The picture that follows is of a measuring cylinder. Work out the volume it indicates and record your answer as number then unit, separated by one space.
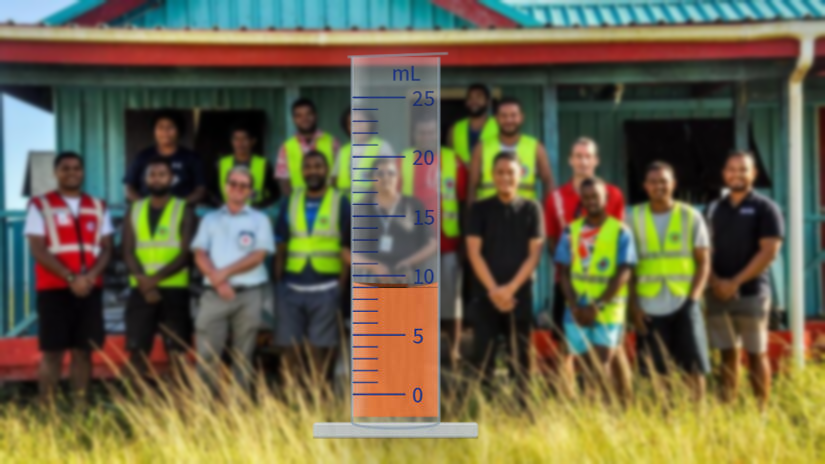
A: 9 mL
